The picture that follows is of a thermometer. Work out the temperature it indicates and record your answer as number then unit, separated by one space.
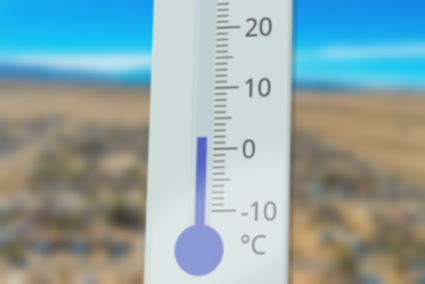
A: 2 °C
